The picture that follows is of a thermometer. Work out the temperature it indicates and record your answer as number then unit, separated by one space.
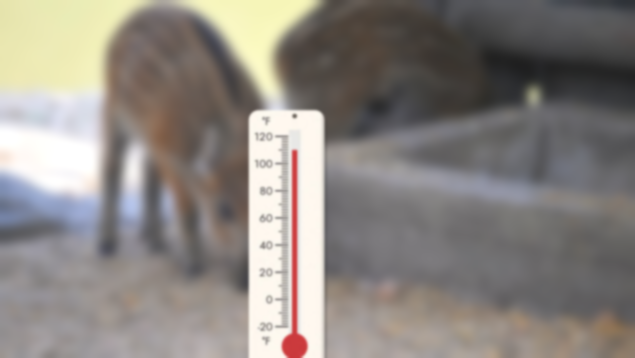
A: 110 °F
